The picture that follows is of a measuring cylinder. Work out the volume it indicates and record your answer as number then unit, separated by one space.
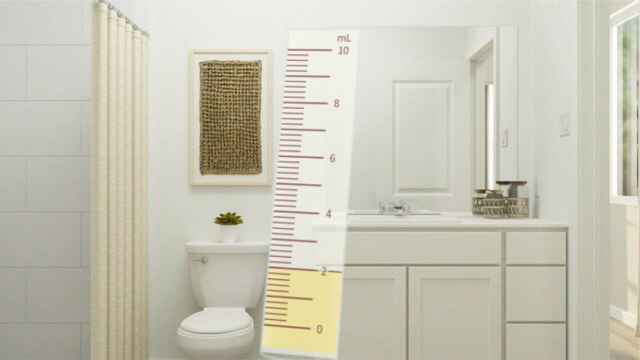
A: 2 mL
